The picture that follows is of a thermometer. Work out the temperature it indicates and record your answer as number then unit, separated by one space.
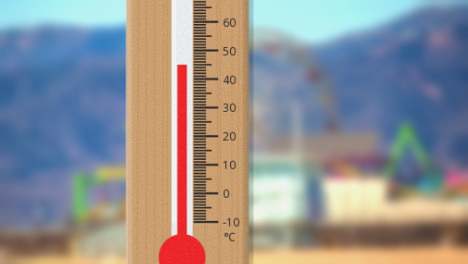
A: 45 °C
